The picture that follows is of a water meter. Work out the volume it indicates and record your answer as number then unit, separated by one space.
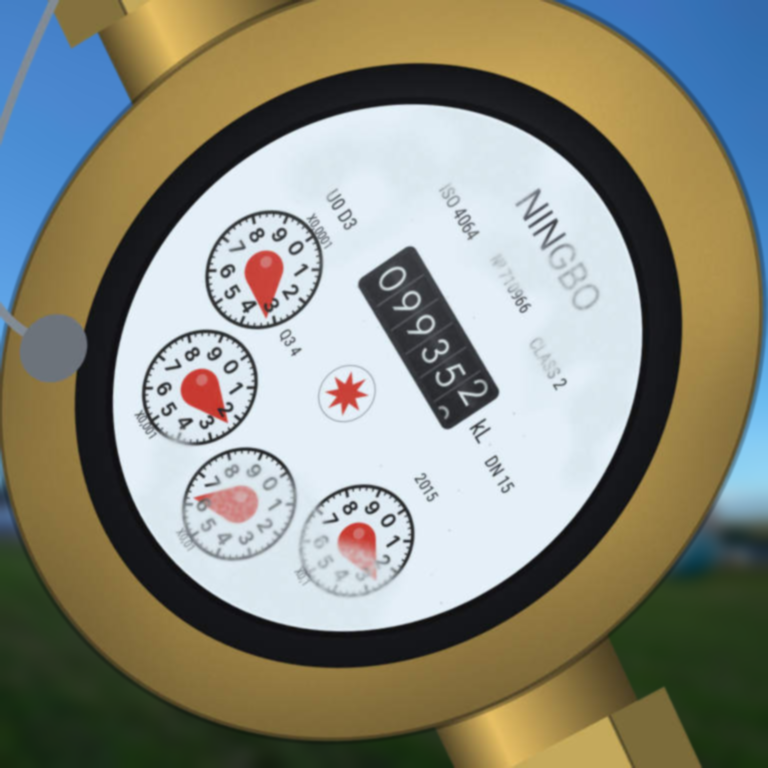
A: 99352.2623 kL
